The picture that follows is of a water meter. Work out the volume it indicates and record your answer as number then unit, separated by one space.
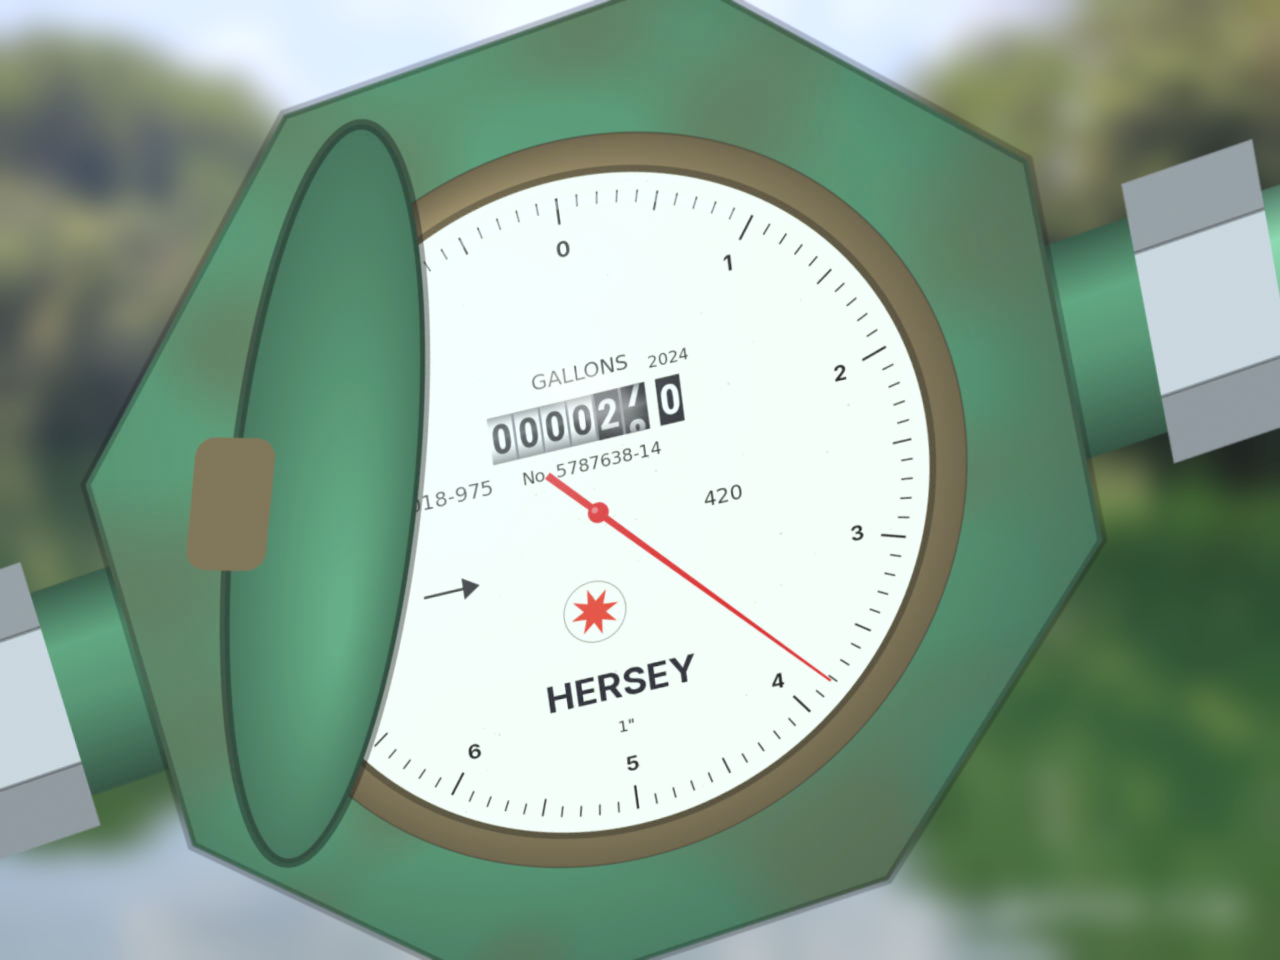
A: 273.8 gal
